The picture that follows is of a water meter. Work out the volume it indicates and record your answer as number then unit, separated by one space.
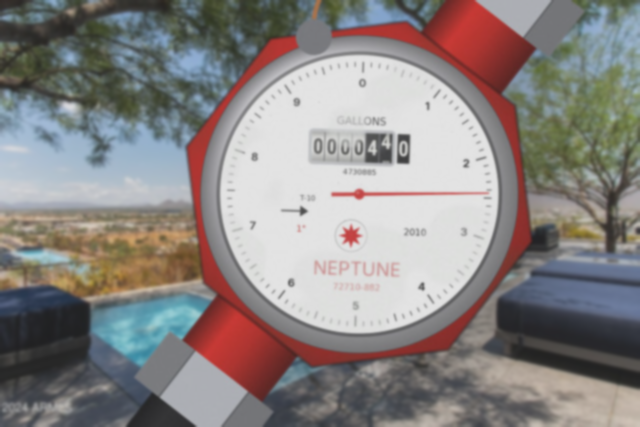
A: 442.4 gal
